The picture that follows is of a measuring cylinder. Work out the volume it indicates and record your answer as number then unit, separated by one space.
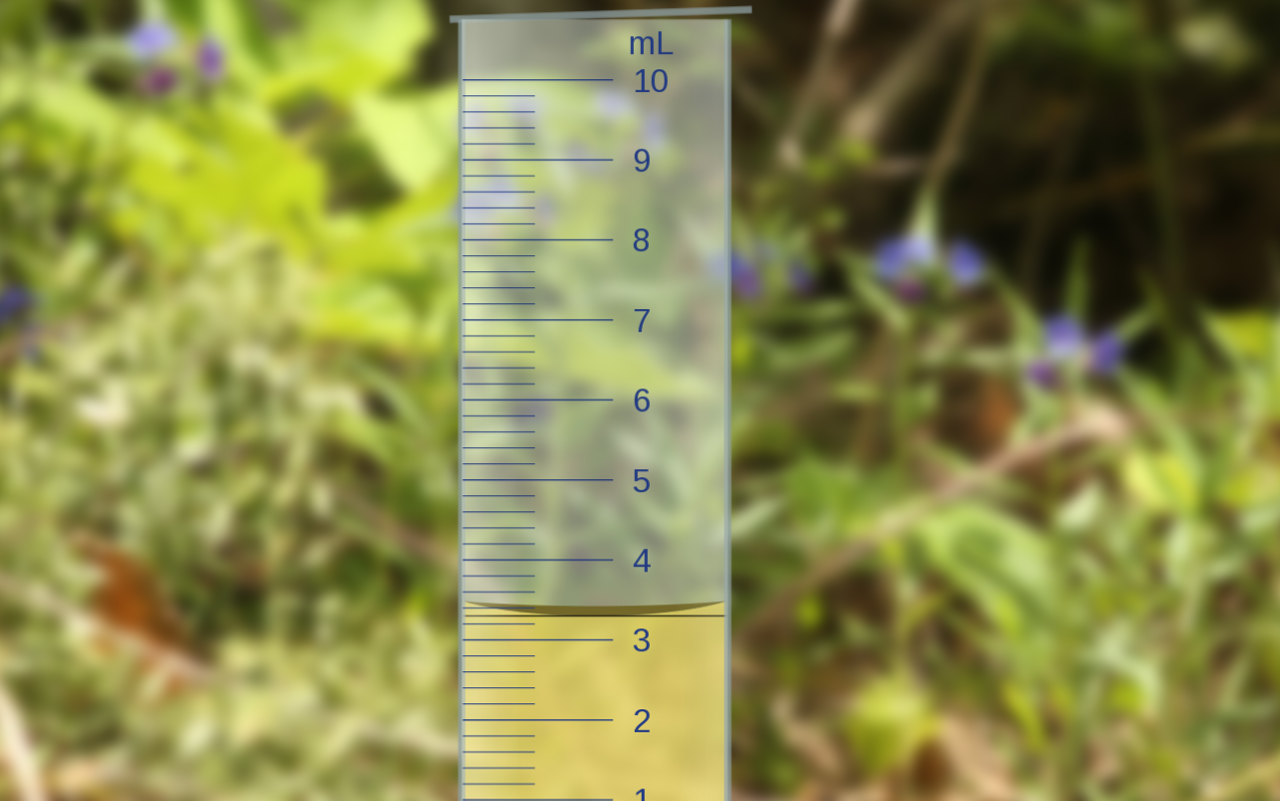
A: 3.3 mL
